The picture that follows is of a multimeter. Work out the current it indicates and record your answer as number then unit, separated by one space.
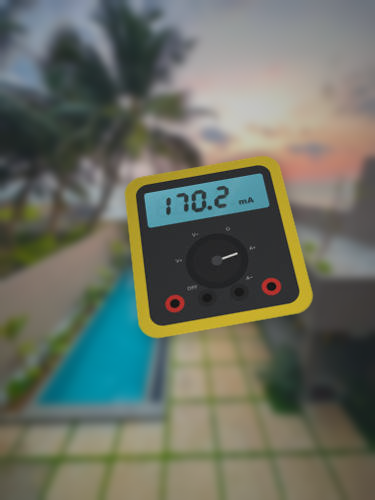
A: 170.2 mA
